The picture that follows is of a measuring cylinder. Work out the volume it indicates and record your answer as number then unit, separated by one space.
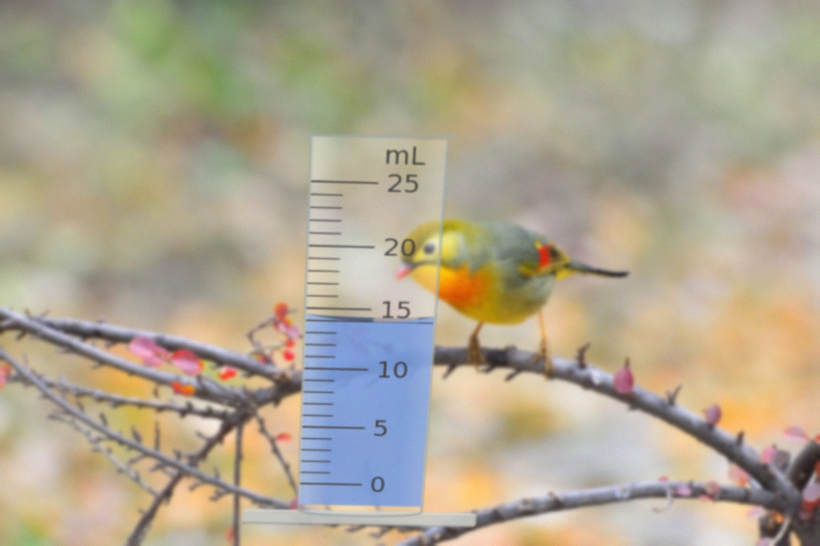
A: 14 mL
